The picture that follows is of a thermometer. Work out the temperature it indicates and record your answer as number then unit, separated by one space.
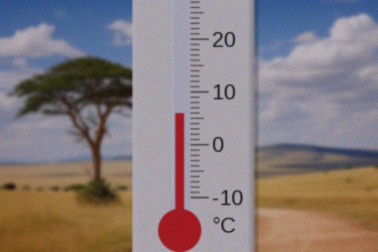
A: 6 °C
